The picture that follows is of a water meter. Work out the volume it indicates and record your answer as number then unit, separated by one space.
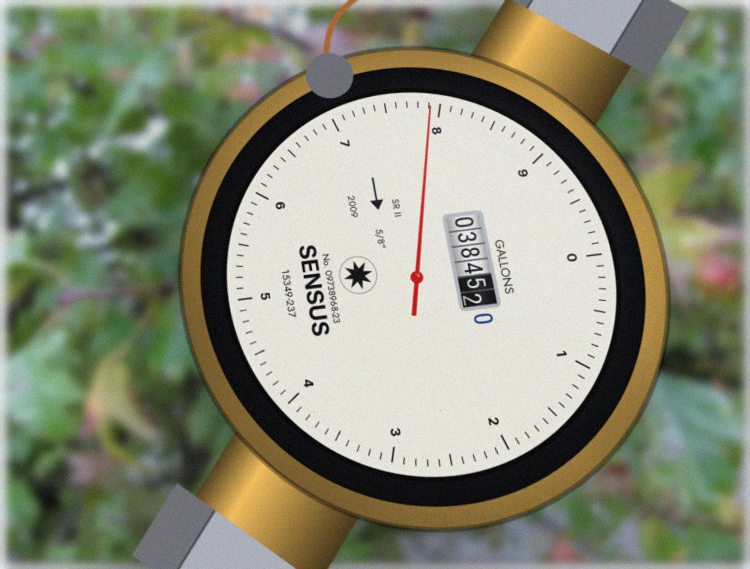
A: 384517.9 gal
